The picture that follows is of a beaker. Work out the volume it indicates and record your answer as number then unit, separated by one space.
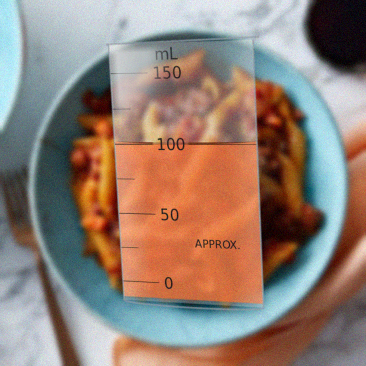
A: 100 mL
